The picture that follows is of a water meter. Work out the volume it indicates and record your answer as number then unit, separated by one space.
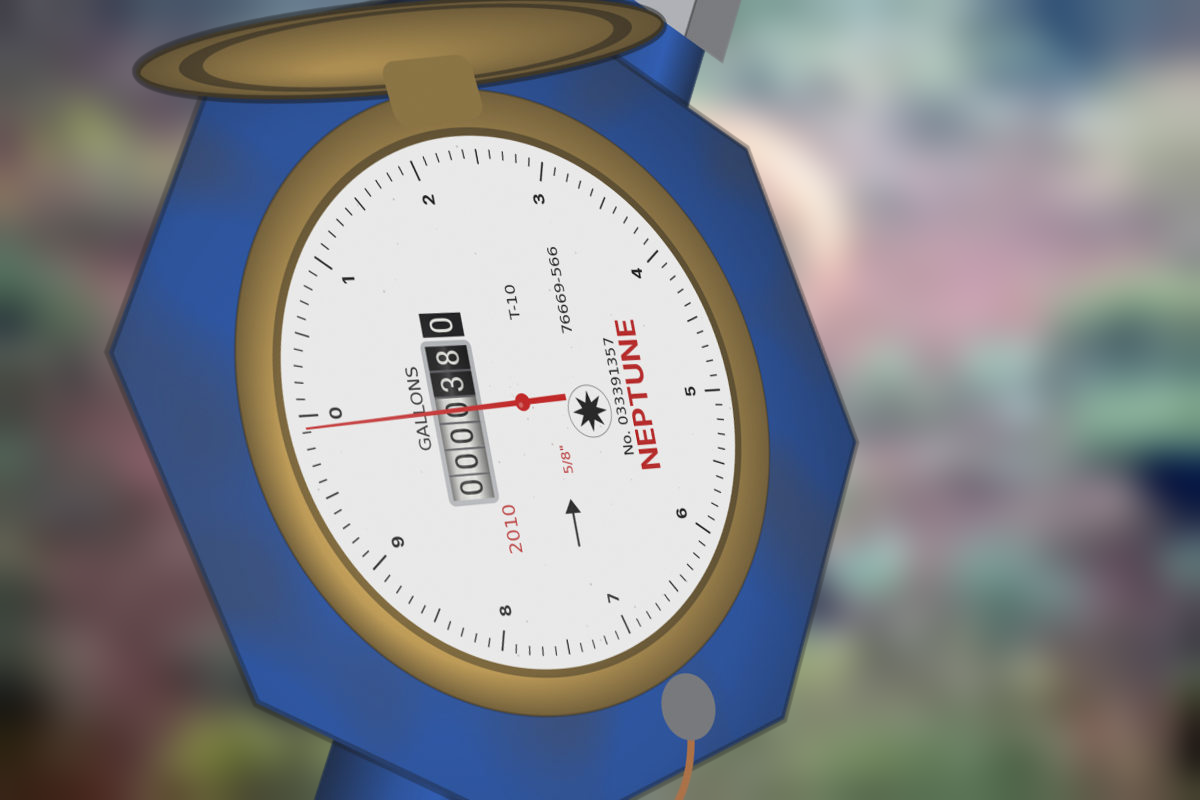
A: 379.9 gal
